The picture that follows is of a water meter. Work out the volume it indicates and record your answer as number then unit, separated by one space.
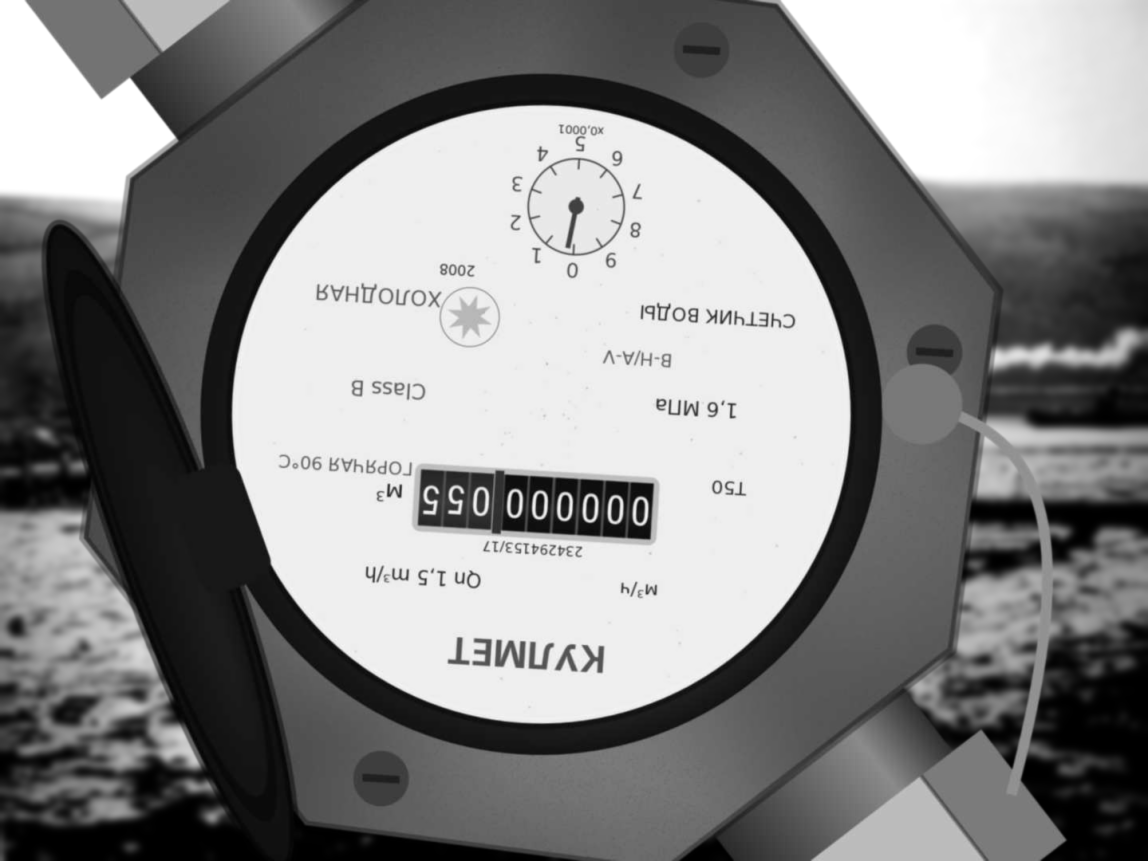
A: 0.0550 m³
